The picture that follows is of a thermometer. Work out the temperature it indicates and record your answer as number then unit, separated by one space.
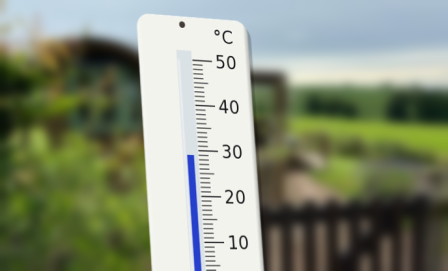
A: 29 °C
